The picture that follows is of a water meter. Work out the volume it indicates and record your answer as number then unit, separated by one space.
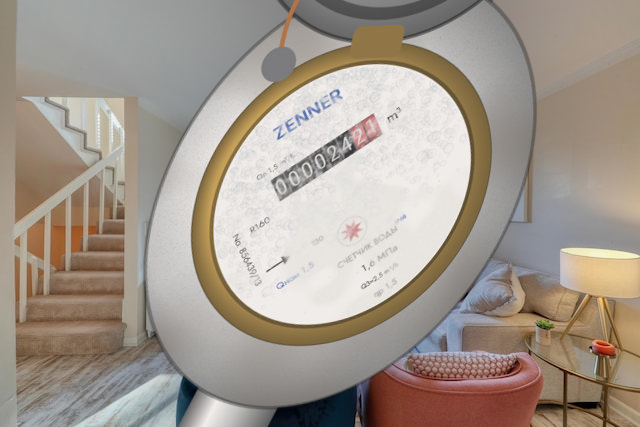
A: 24.21 m³
